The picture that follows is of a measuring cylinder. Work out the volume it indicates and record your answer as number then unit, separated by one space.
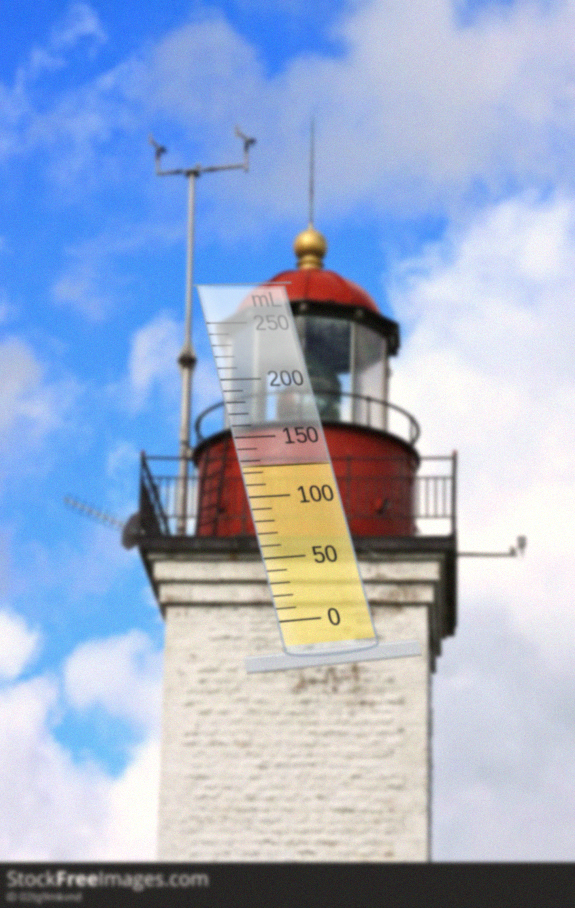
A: 125 mL
